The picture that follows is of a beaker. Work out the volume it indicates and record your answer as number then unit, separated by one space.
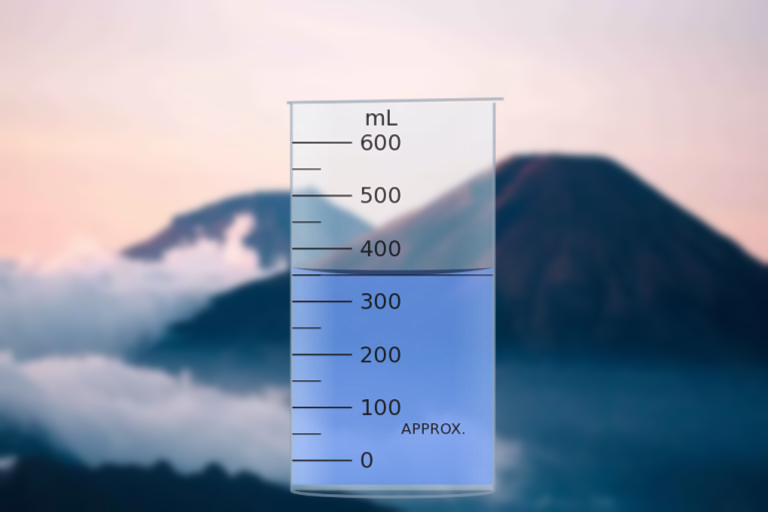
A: 350 mL
